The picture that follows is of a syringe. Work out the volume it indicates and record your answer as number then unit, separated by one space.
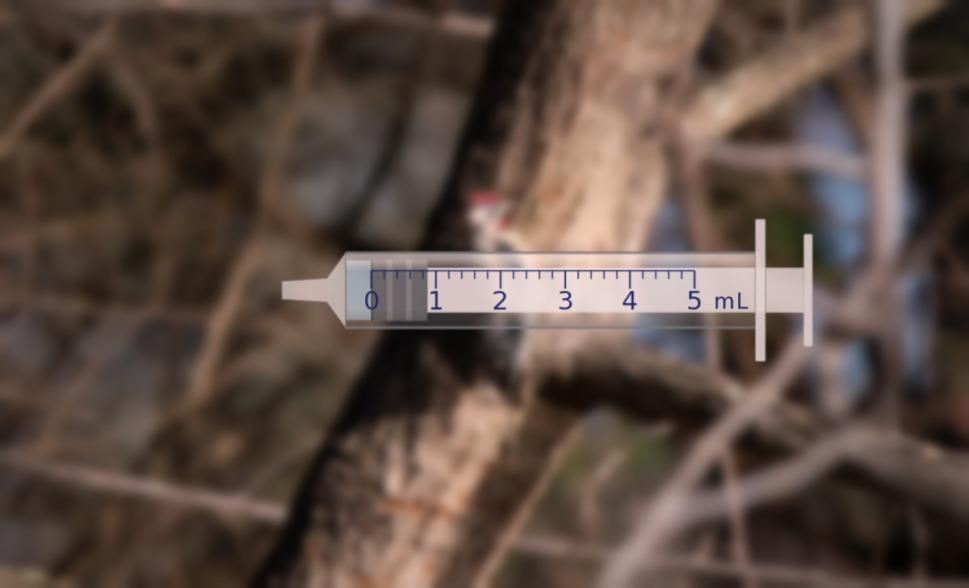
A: 0 mL
